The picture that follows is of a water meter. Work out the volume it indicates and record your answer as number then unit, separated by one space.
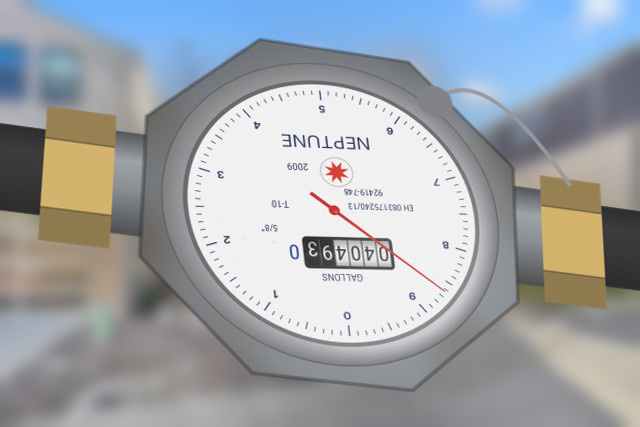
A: 404928.6 gal
